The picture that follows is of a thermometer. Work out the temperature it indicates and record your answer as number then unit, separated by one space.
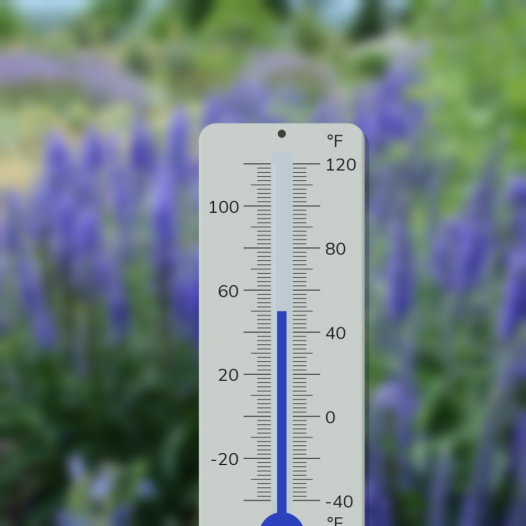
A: 50 °F
